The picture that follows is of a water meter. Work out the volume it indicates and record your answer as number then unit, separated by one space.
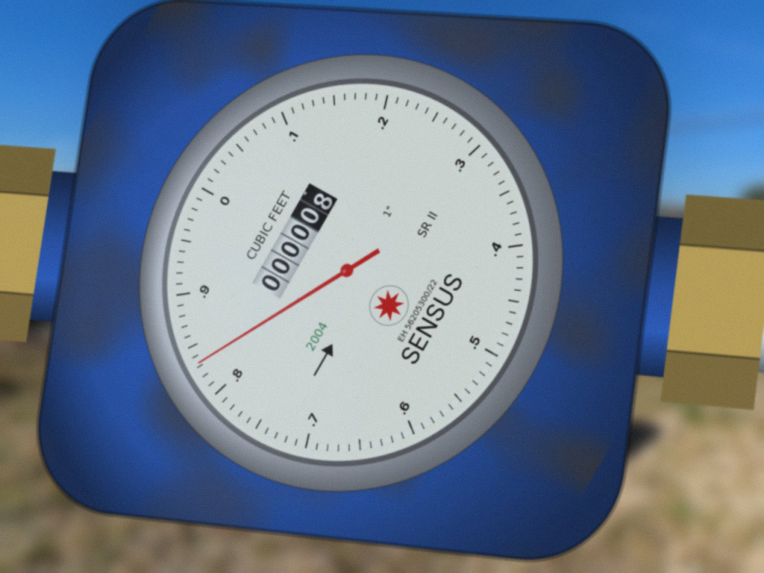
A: 7.83 ft³
